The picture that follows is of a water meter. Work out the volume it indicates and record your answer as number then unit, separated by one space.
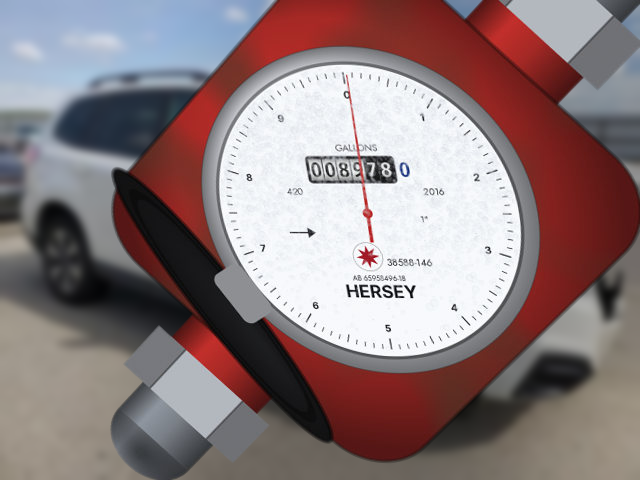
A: 89780.0 gal
